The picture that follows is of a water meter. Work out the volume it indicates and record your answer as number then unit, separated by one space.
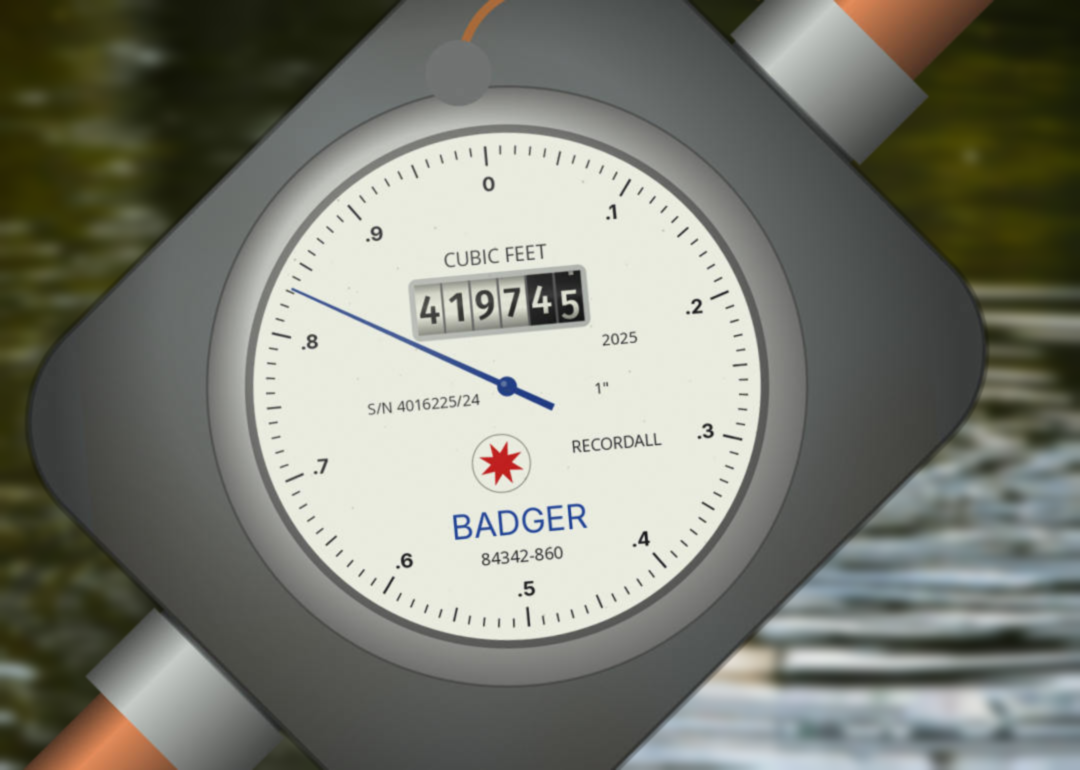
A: 419744.83 ft³
